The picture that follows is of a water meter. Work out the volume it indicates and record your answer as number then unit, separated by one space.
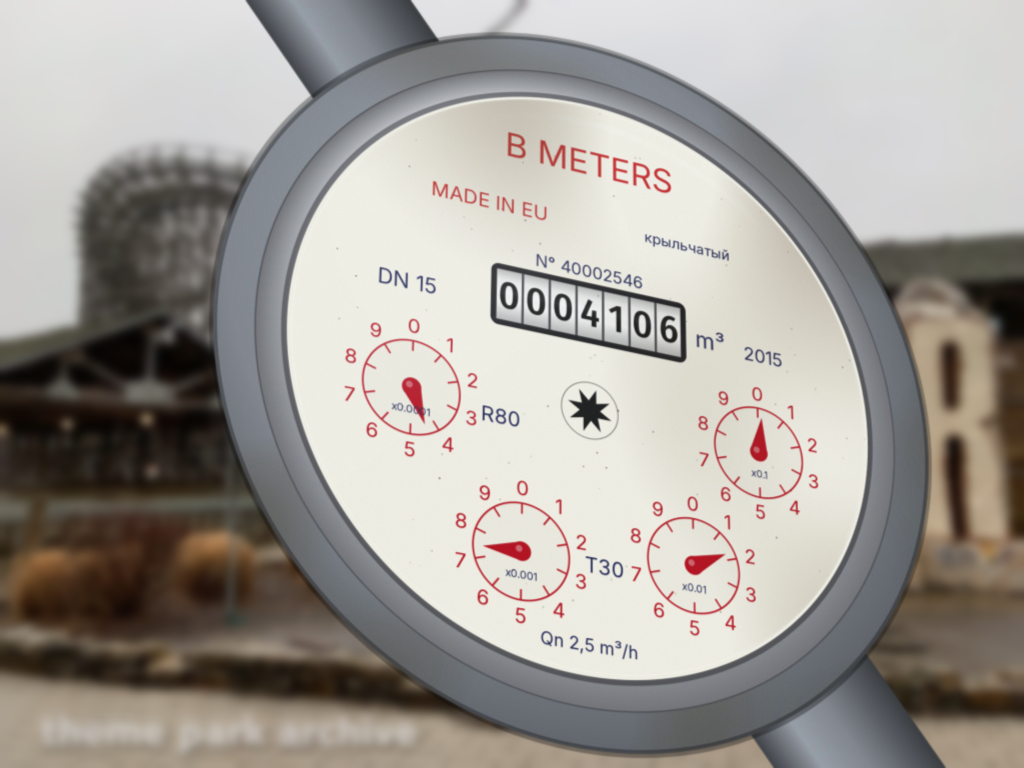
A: 4106.0174 m³
